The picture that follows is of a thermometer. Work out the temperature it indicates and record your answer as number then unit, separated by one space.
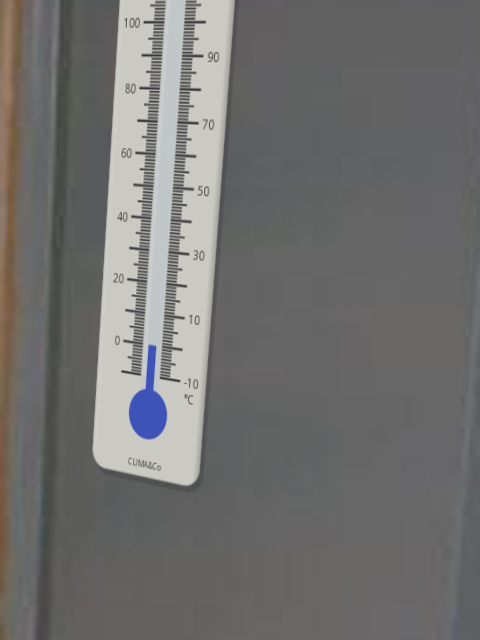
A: 0 °C
